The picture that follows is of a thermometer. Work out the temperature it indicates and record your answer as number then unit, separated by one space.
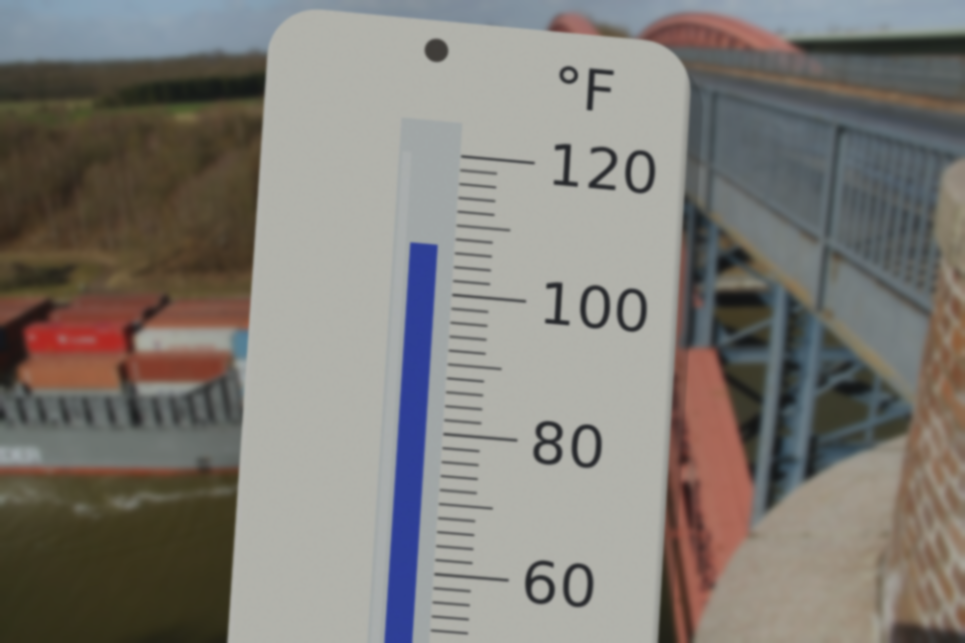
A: 107 °F
